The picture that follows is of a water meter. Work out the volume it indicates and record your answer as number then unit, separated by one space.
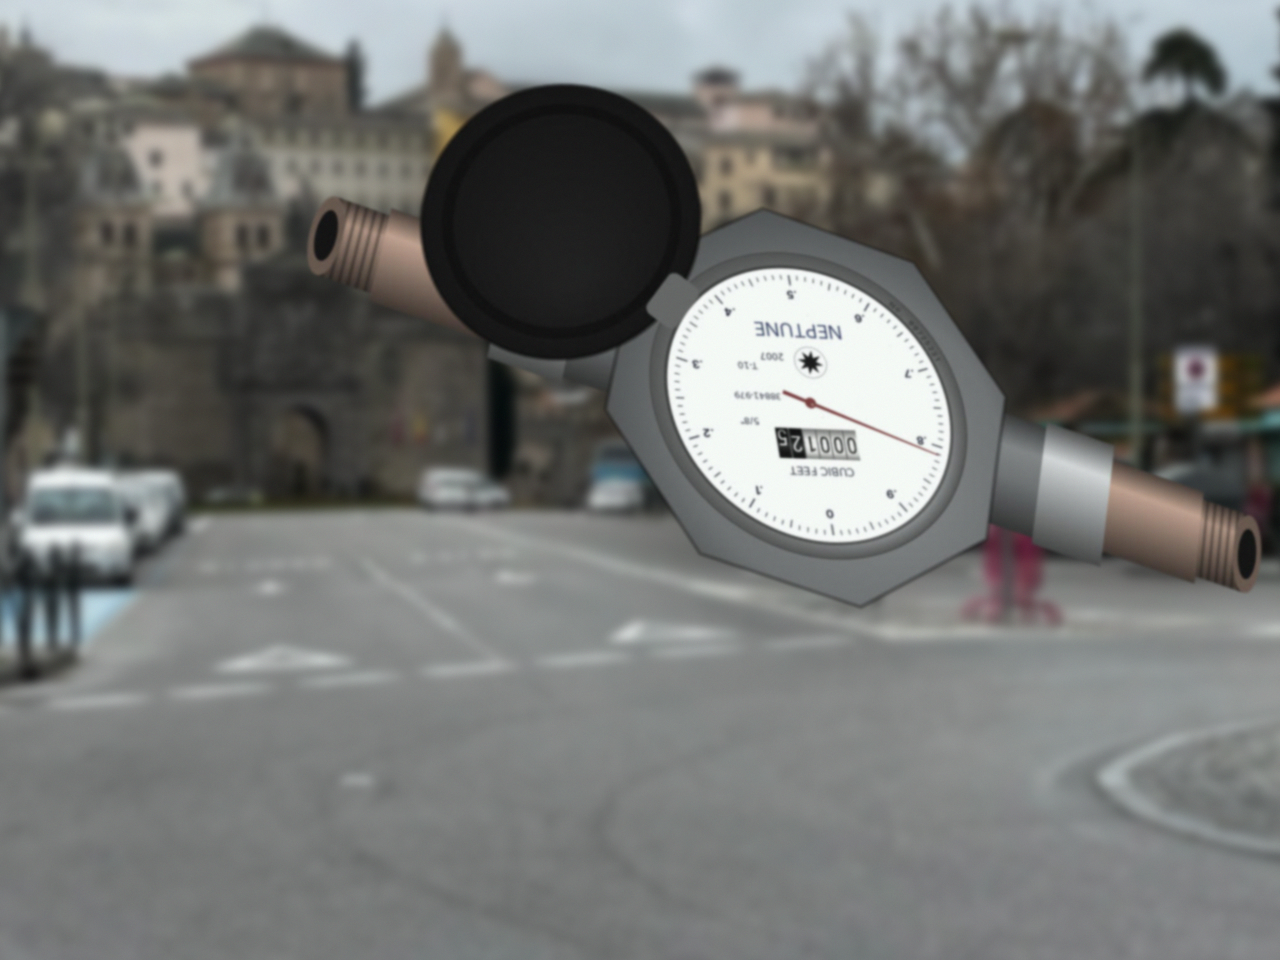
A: 124.81 ft³
